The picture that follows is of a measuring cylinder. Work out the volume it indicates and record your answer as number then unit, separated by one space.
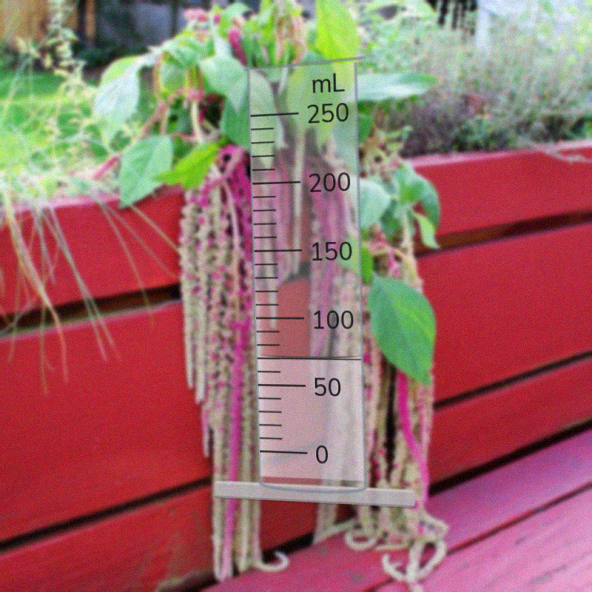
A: 70 mL
